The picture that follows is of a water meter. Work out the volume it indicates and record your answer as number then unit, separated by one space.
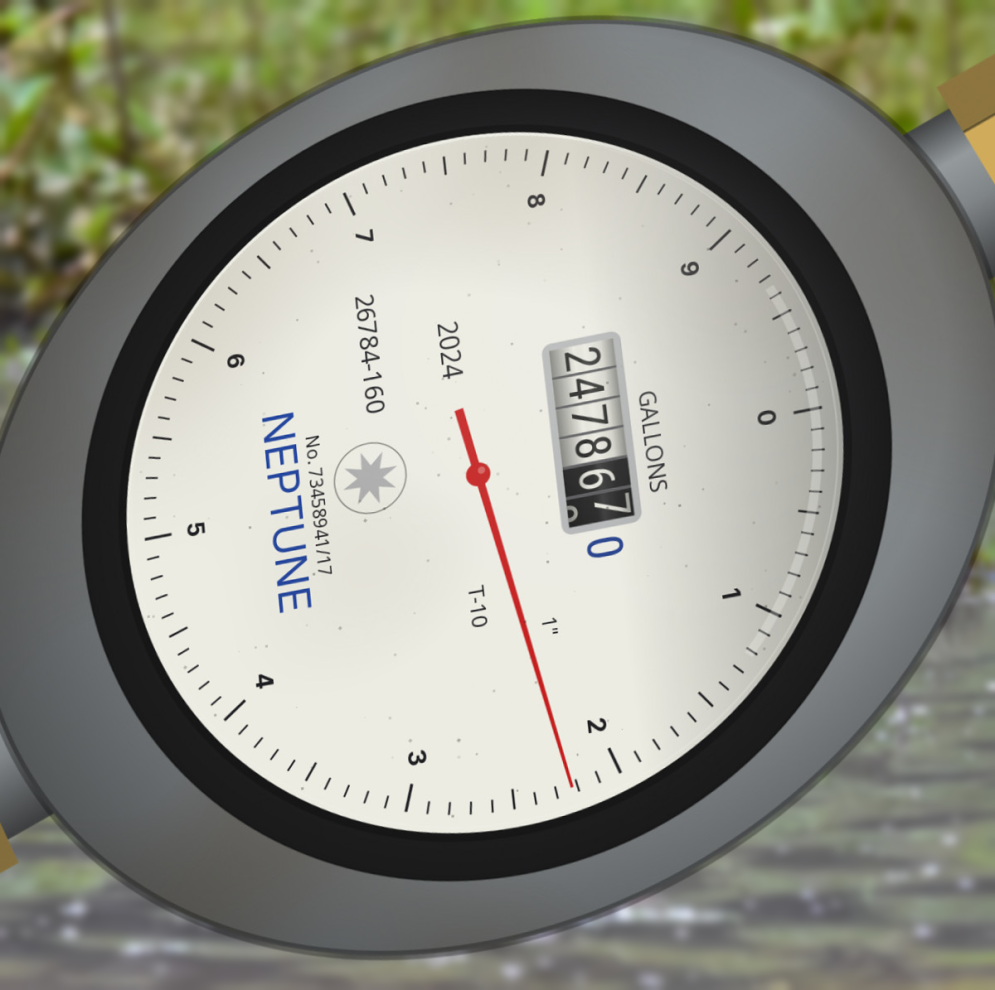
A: 2478672.2 gal
